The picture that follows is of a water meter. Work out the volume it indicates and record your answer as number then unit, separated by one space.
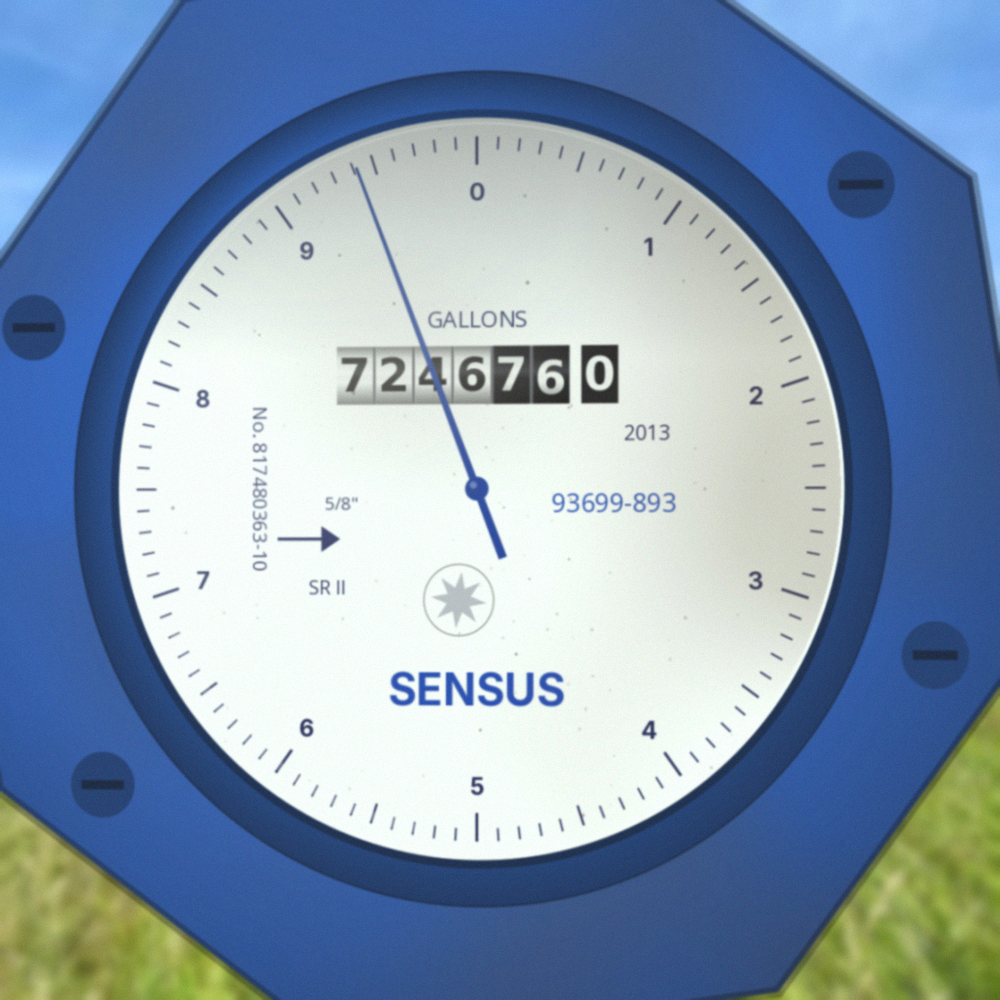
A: 7246759.4 gal
